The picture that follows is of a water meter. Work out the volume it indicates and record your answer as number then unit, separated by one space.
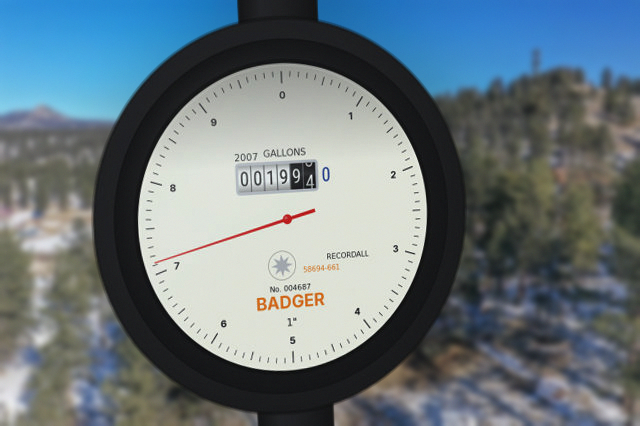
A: 19937.1 gal
